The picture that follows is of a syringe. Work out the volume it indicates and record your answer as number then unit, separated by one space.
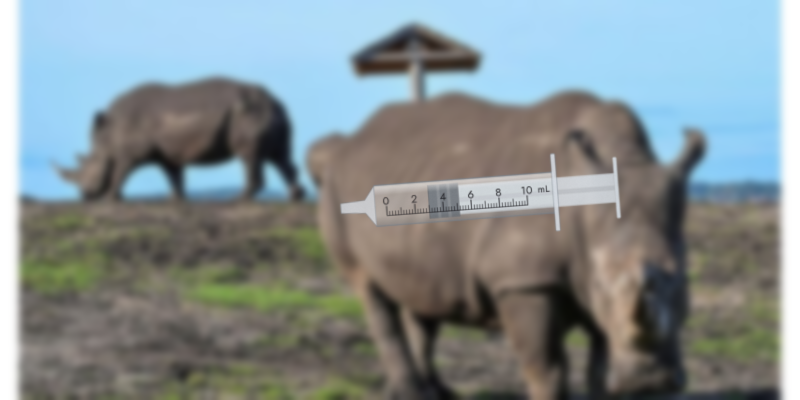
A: 3 mL
